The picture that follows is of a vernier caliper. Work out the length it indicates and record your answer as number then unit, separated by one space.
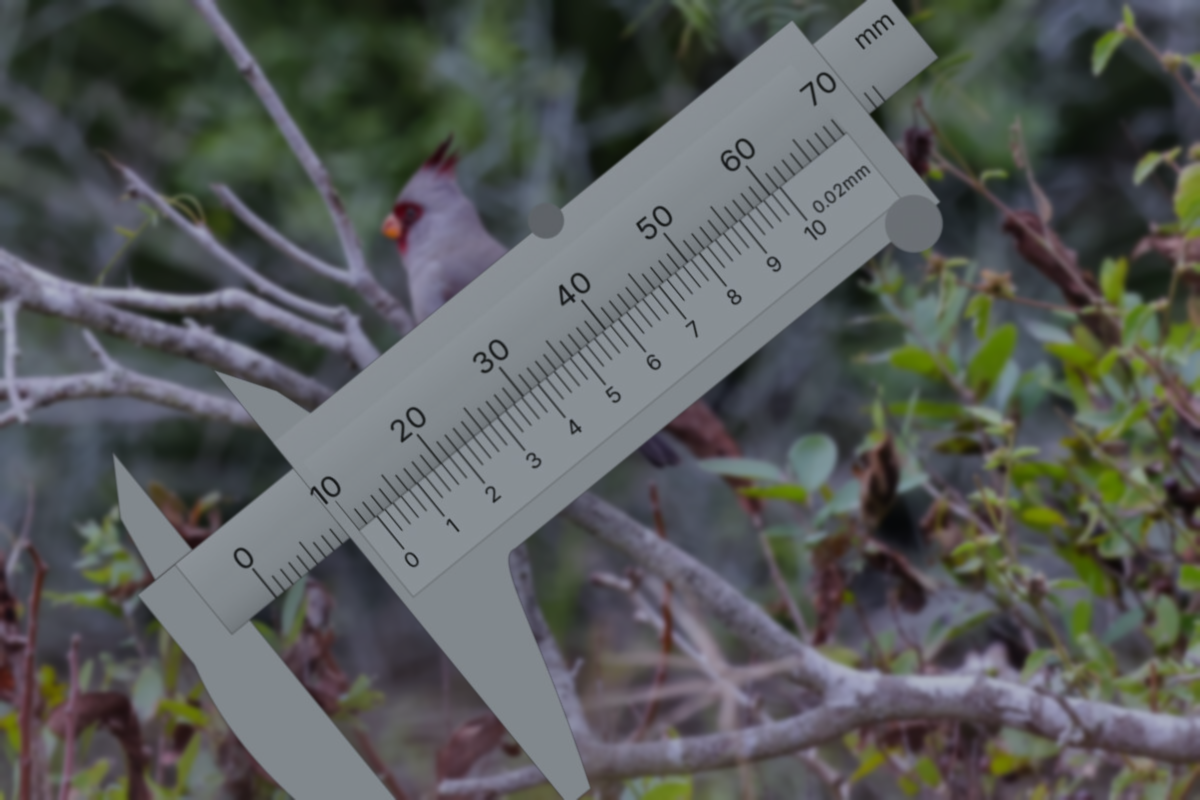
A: 12.2 mm
